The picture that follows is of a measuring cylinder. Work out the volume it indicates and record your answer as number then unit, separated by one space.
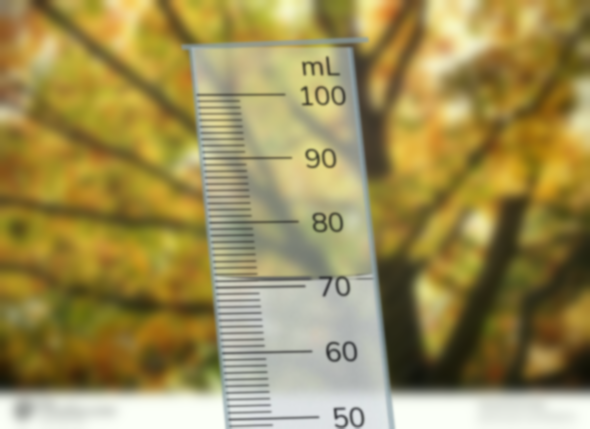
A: 71 mL
